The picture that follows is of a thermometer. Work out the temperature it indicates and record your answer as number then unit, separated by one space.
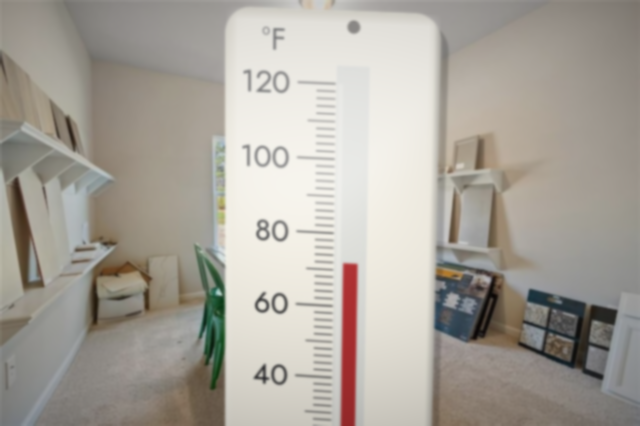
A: 72 °F
